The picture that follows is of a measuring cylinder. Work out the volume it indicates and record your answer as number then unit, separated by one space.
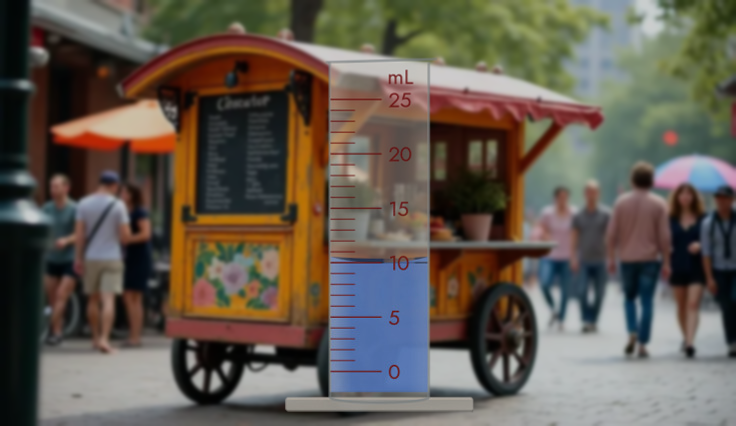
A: 10 mL
